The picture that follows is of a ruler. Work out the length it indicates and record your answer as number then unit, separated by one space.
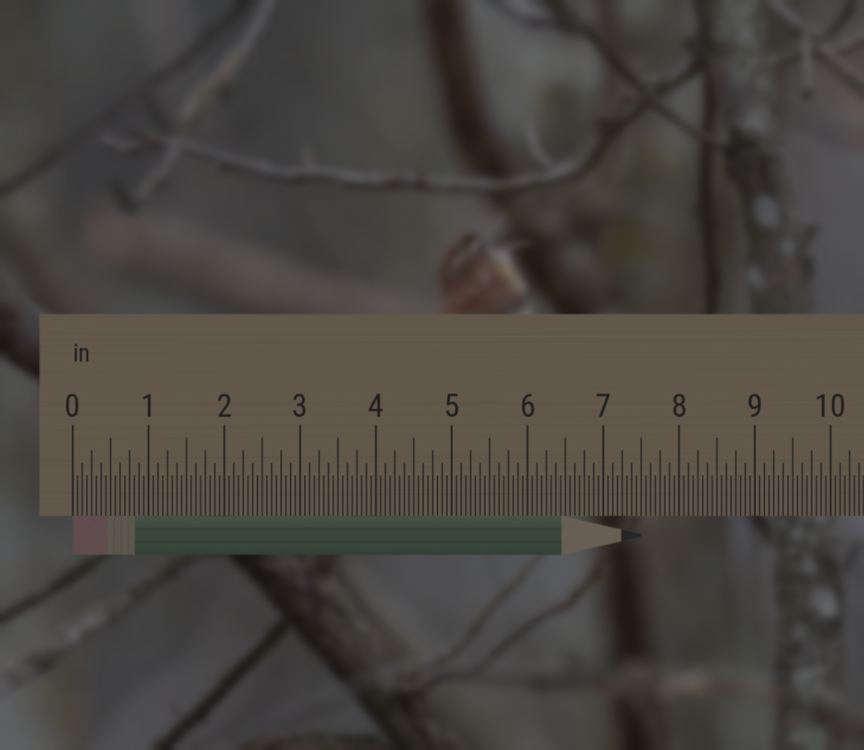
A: 7.5 in
